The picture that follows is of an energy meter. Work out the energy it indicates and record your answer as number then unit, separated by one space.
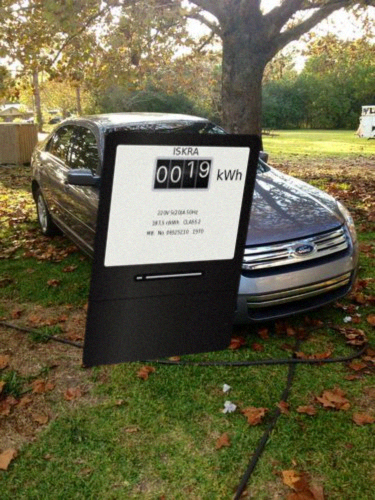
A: 19 kWh
